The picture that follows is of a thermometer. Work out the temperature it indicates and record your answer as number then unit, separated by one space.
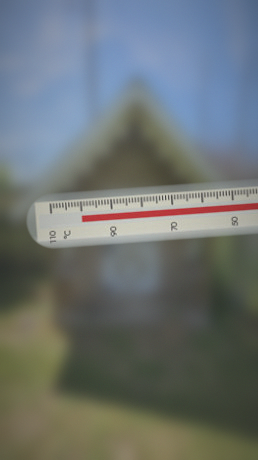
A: 100 °C
